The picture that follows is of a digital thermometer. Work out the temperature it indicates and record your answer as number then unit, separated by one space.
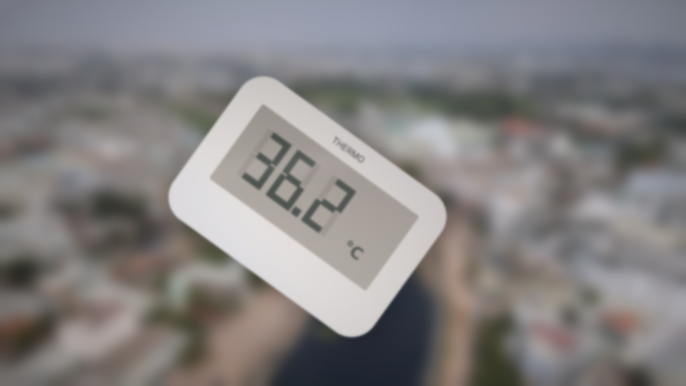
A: 36.2 °C
